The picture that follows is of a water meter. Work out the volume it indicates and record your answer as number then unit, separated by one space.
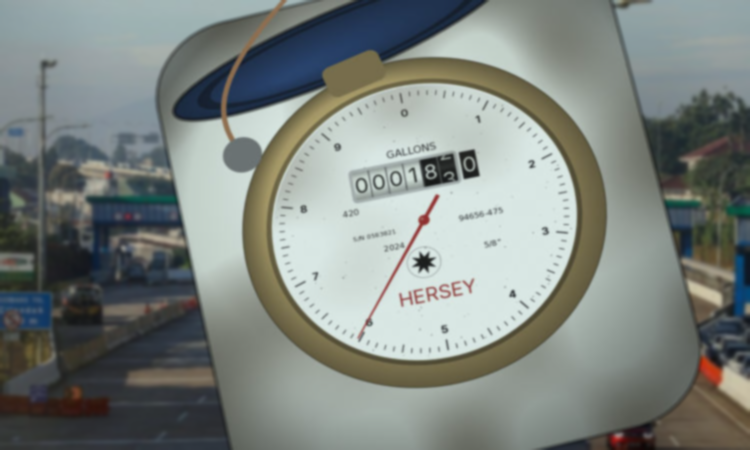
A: 1826.0 gal
